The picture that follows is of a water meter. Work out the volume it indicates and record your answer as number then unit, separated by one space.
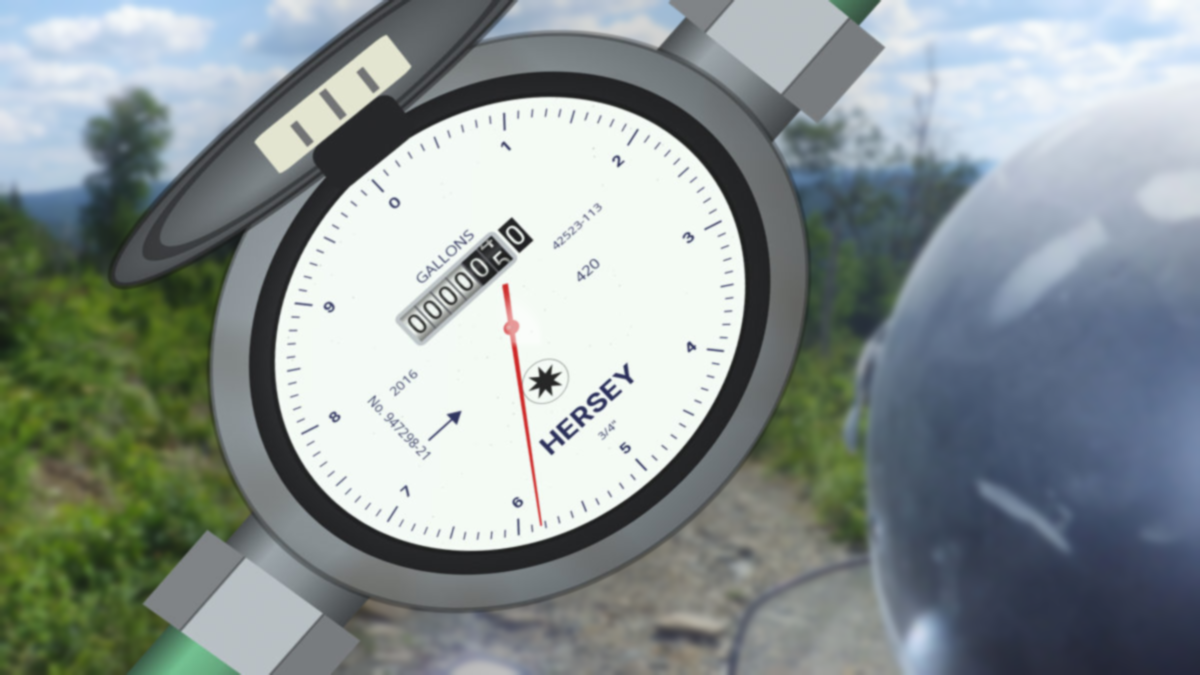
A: 45.8 gal
